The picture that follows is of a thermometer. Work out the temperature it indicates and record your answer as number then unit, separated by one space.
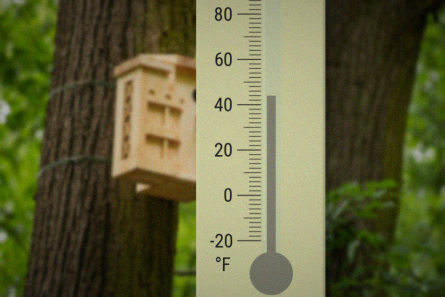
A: 44 °F
